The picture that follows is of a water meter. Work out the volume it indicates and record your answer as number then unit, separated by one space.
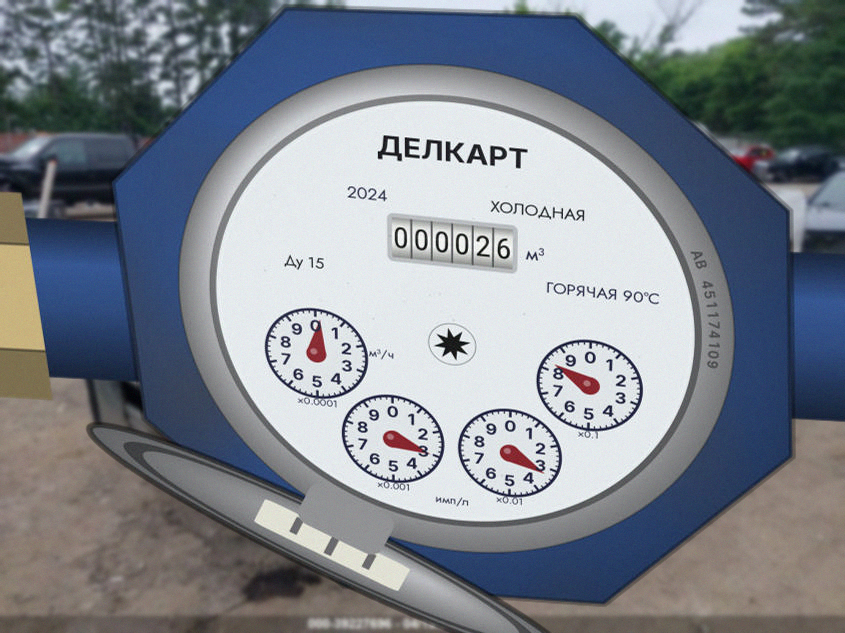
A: 26.8330 m³
